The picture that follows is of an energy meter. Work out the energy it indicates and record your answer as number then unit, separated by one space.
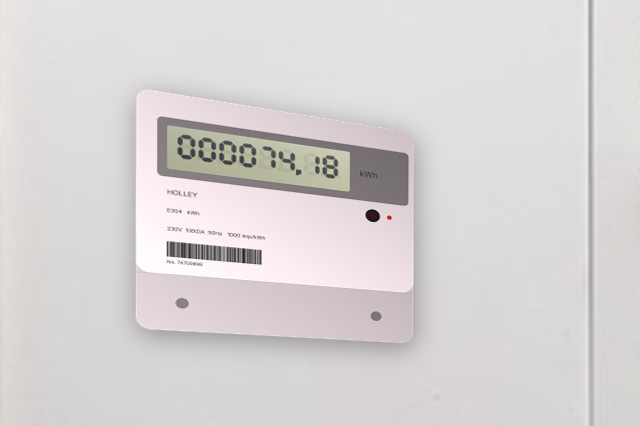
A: 74.18 kWh
